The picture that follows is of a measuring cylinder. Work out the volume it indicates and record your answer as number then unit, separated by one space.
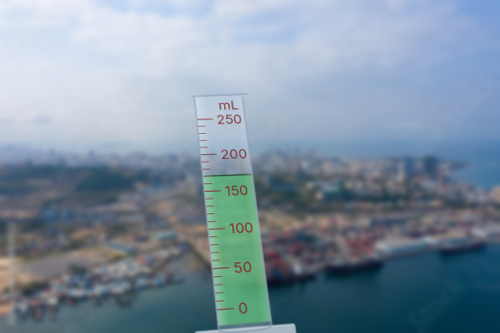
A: 170 mL
